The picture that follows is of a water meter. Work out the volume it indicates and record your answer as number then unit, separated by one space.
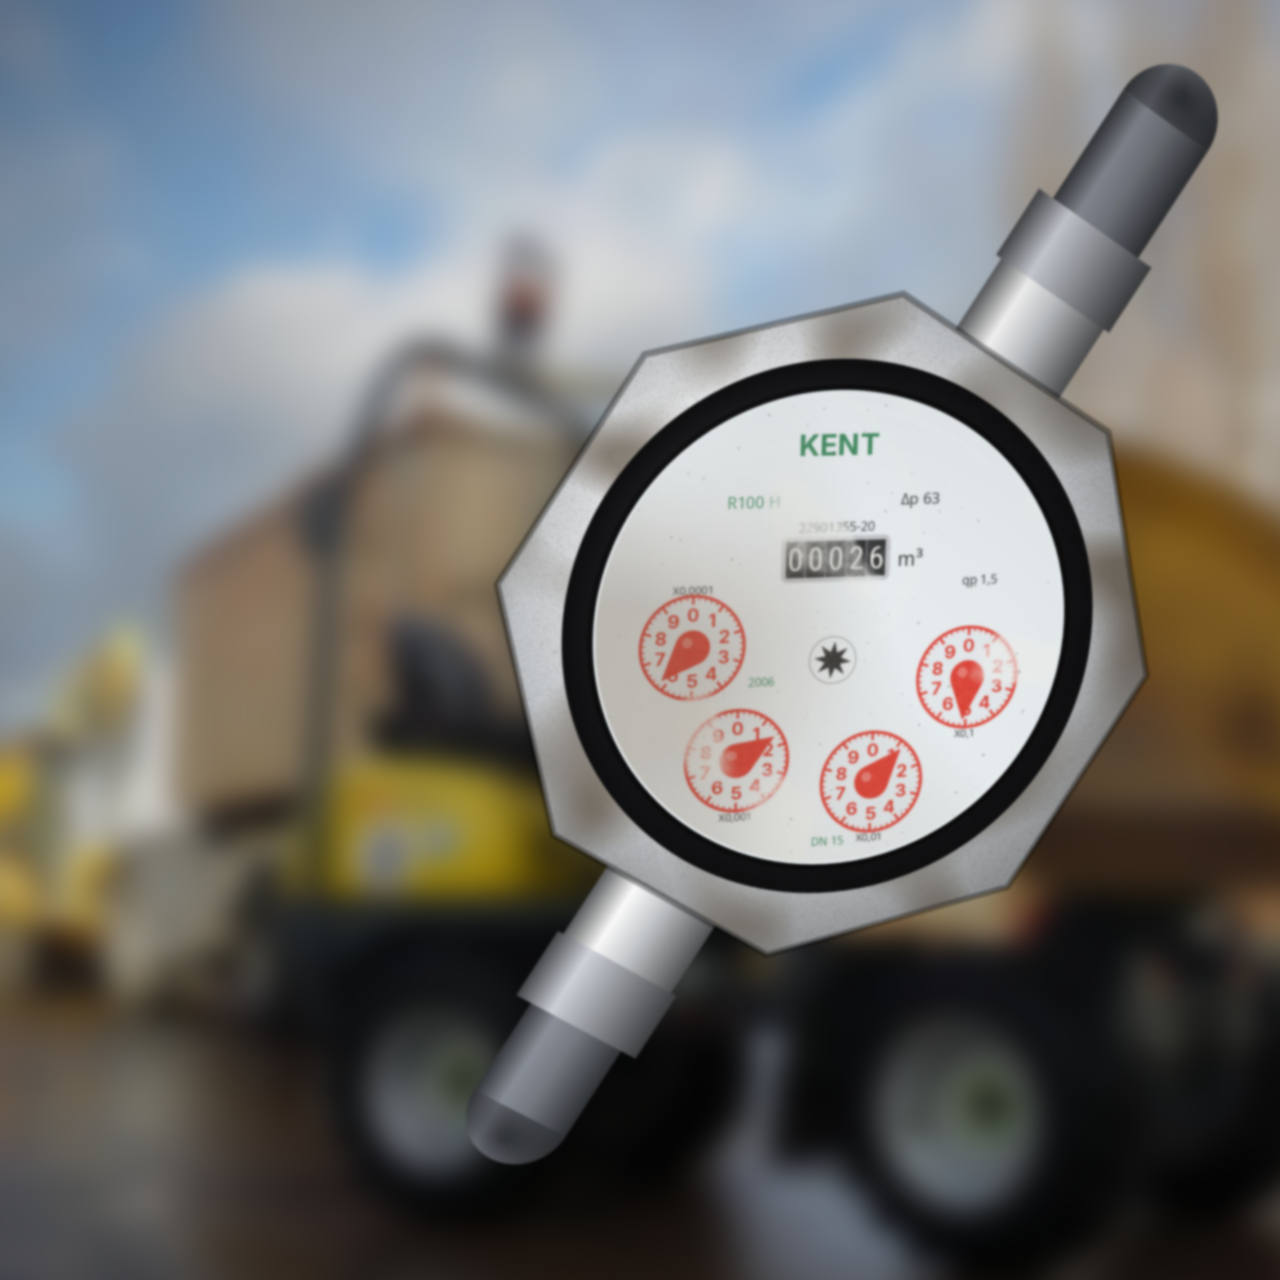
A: 26.5116 m³
